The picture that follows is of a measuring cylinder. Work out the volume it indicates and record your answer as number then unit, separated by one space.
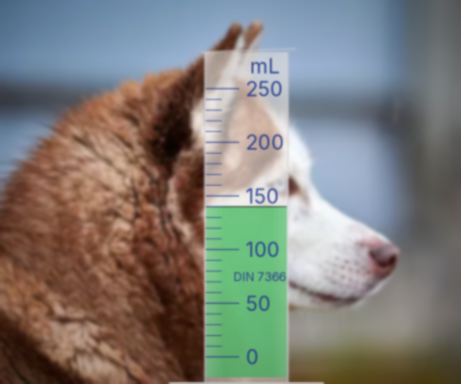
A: 140 mL
